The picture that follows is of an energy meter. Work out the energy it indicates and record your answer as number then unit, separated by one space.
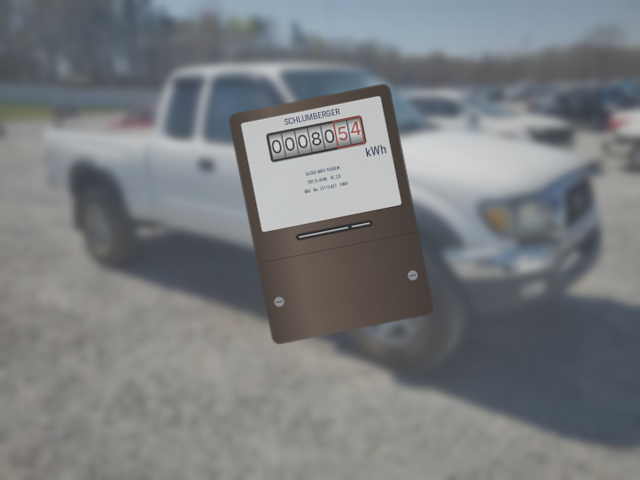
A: 80.54 kWh
